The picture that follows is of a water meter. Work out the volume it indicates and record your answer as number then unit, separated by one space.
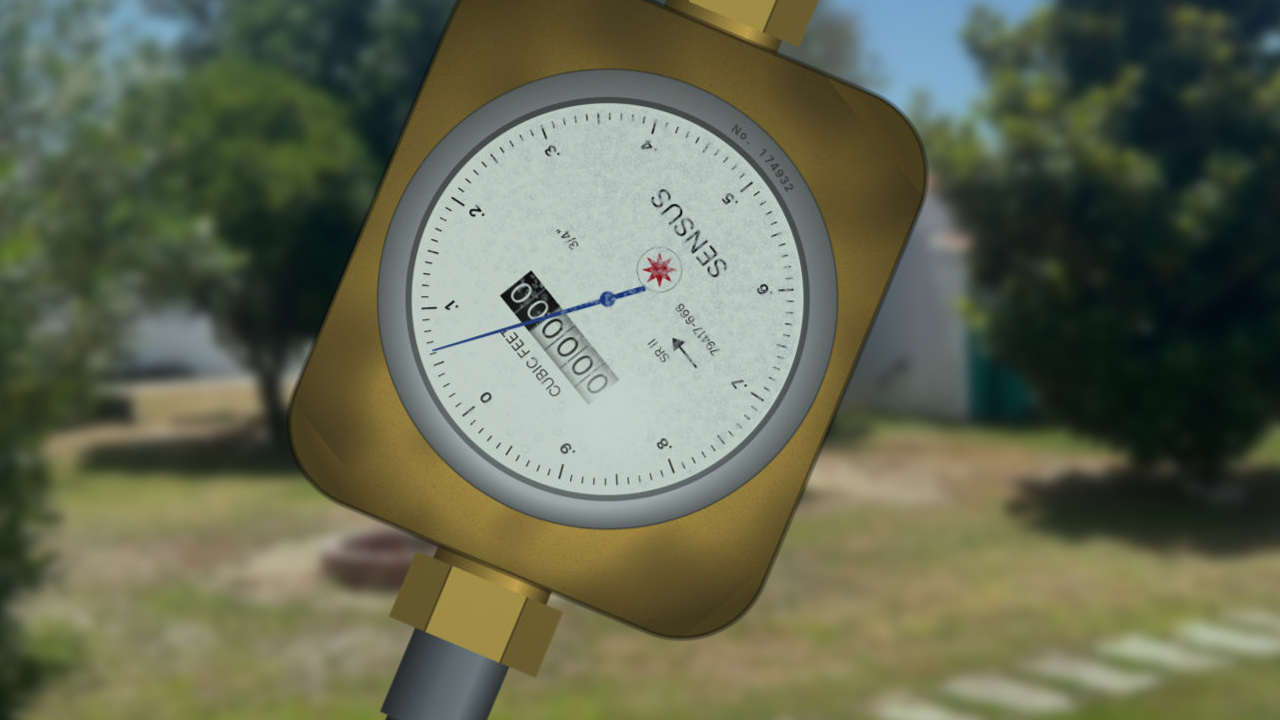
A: 0.06 ft³
